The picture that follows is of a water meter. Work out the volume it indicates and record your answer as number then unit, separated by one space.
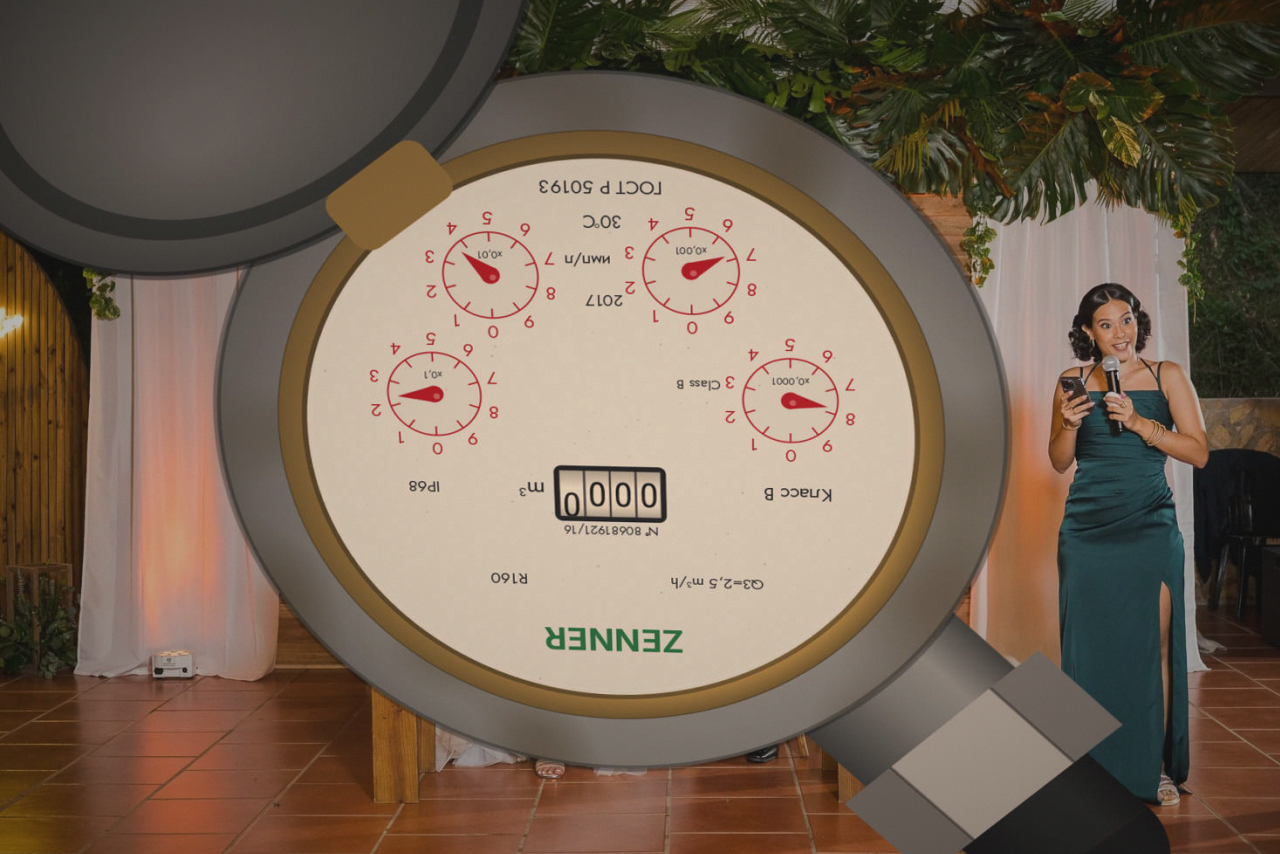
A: 0.2367 m³
